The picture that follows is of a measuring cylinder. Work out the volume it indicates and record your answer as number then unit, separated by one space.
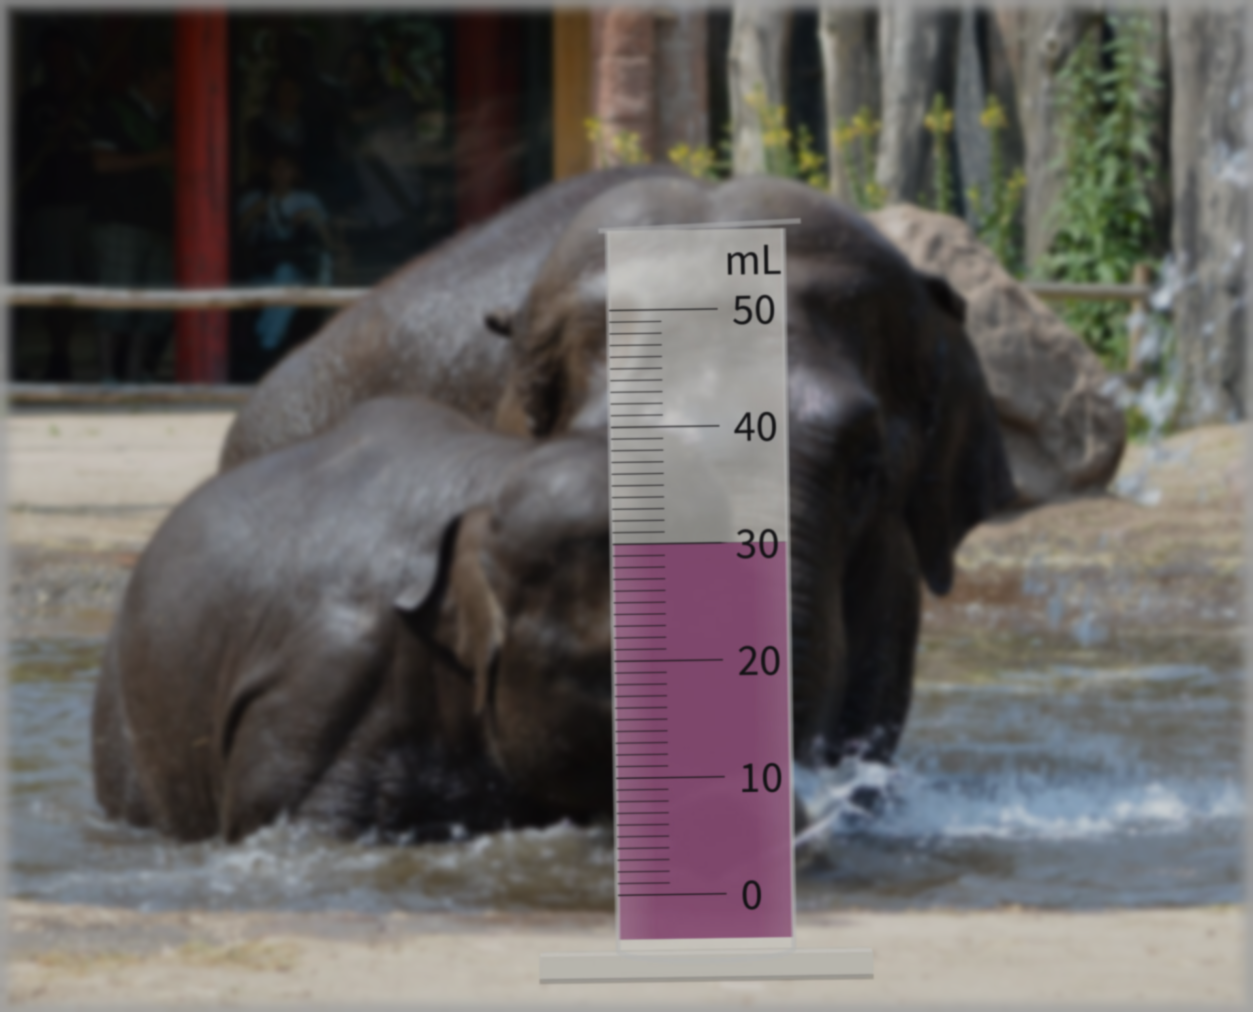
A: 30 mL
